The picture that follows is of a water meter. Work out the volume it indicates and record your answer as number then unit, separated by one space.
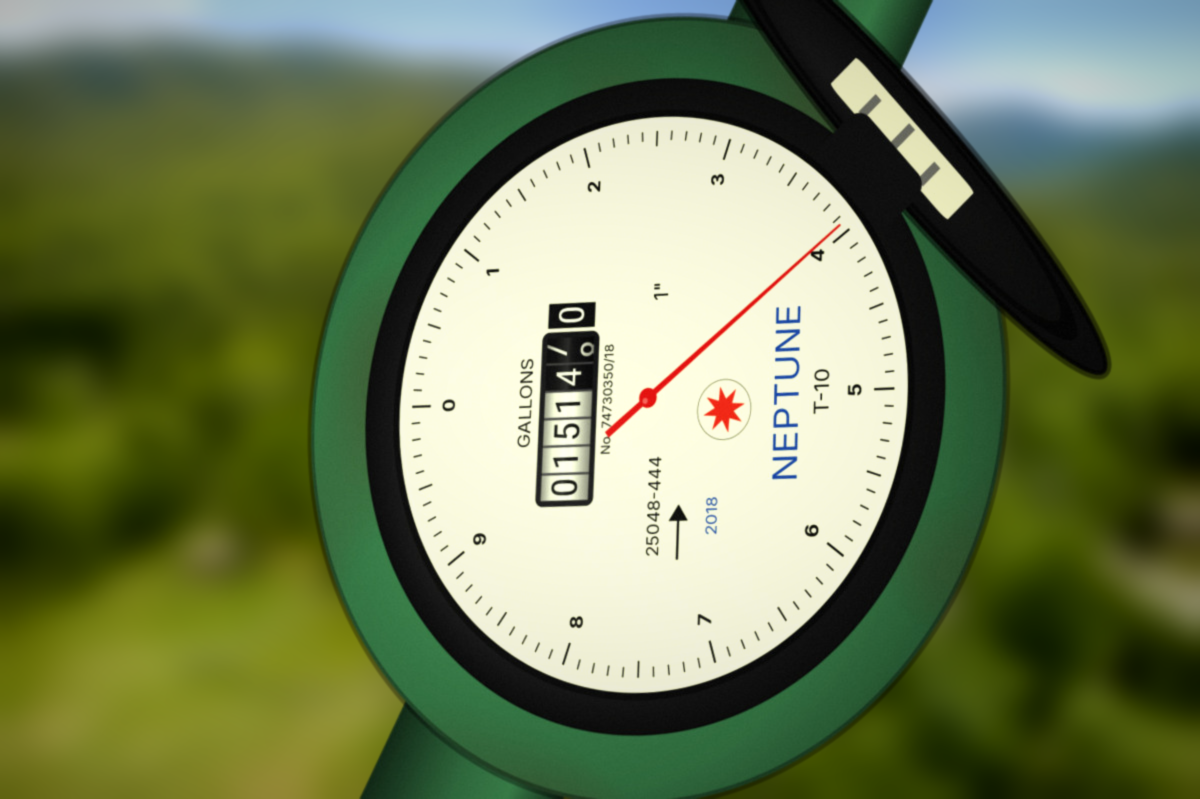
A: 151473.9 gal
